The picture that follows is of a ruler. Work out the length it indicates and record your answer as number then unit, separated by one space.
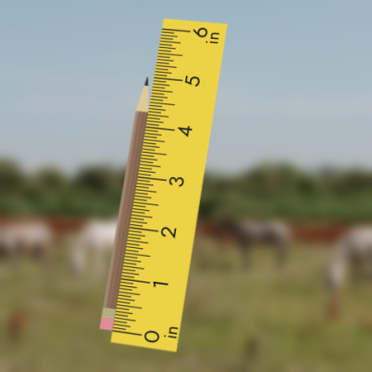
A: 5 in
